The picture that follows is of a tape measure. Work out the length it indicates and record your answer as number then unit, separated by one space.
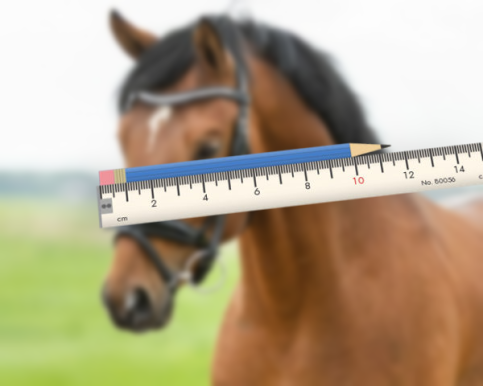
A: 11.5 cm
